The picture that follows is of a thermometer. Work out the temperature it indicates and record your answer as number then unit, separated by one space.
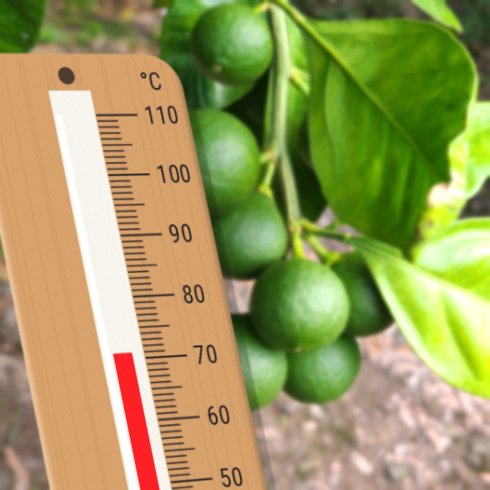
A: 71 °C
